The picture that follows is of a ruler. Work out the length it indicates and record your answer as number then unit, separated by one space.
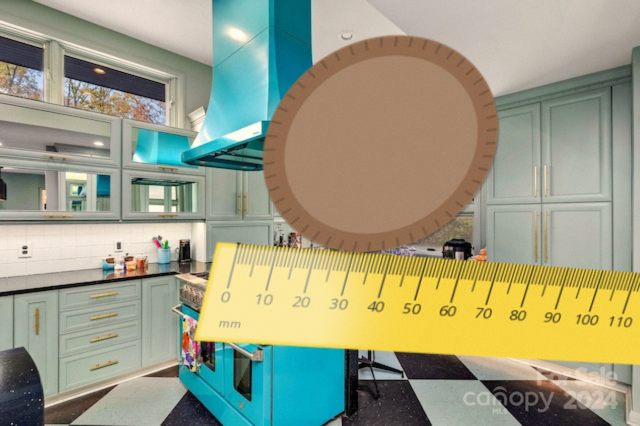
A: 60 mm
